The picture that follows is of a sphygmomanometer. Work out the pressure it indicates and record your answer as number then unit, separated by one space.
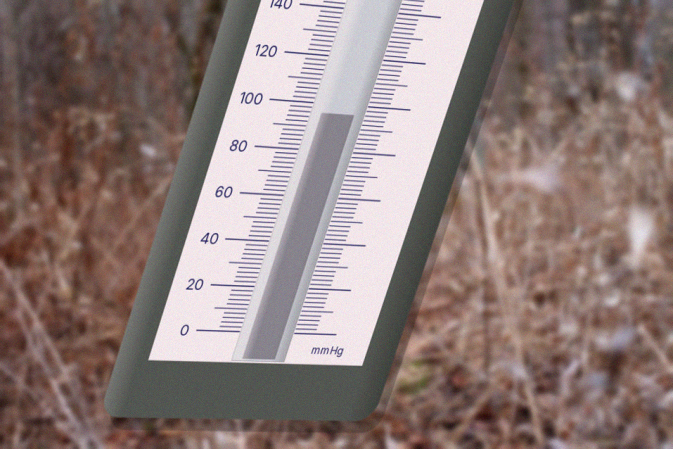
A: 96 mmHg
